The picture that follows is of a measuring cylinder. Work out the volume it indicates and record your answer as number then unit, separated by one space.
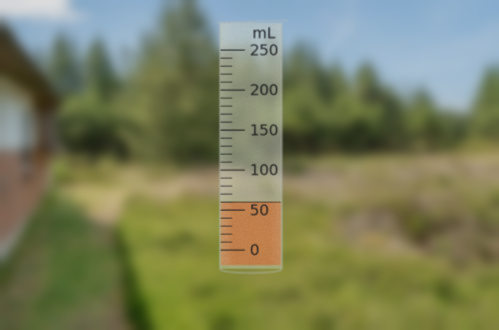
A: 60 mL
